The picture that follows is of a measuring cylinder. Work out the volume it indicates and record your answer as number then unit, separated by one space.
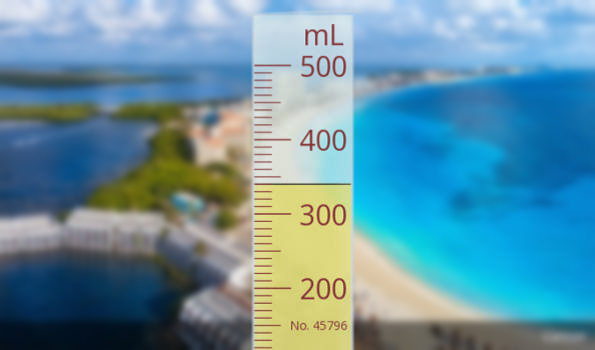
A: 340 mL
